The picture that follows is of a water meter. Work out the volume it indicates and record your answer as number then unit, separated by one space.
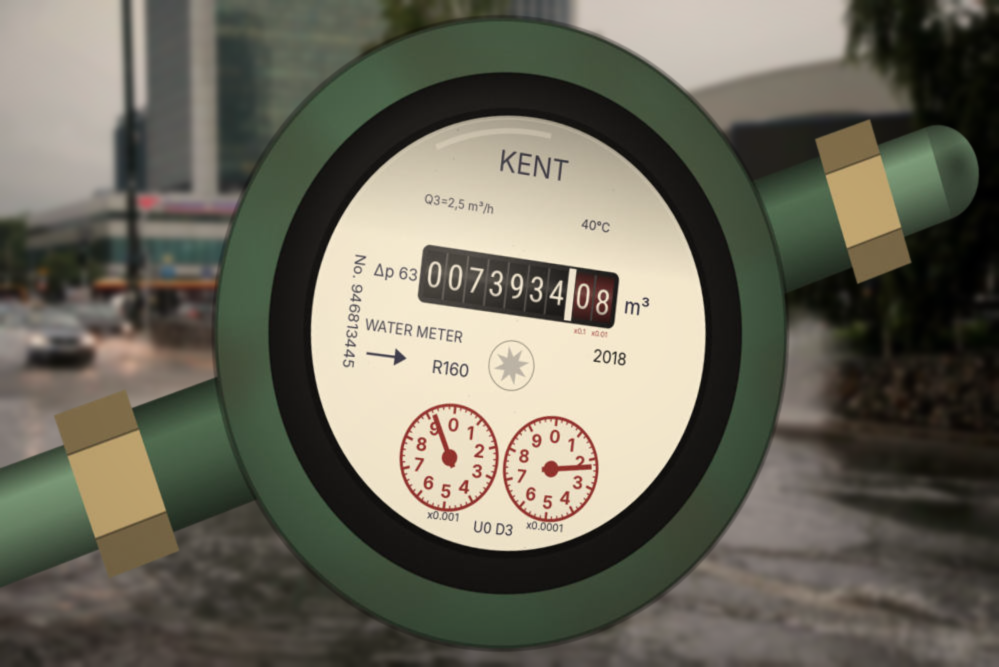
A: 73934.0792 m³
